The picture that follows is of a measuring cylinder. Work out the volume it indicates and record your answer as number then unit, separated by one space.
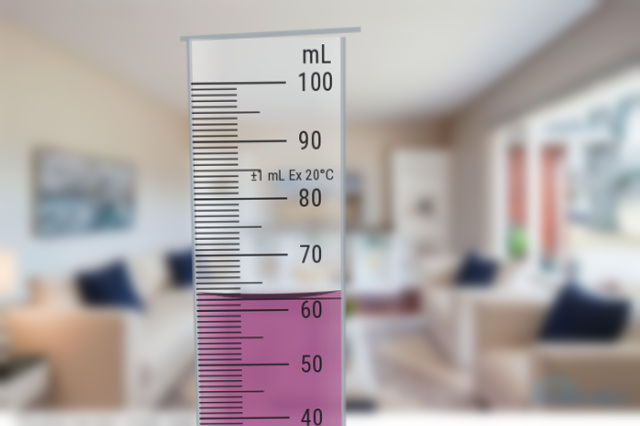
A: 62 mL
